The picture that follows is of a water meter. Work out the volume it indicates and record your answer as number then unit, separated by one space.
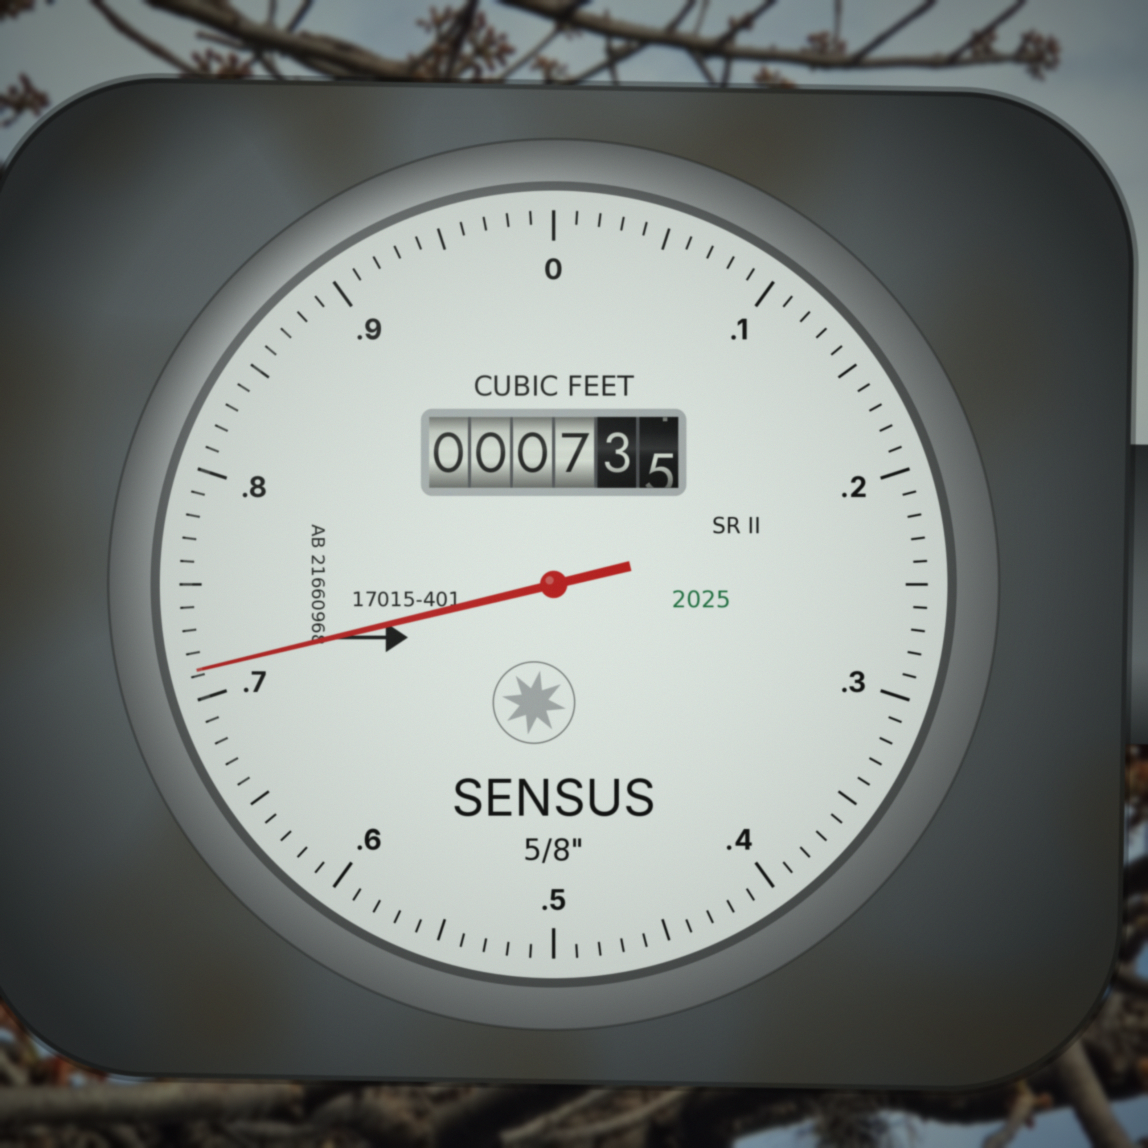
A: 734.71 ft³
